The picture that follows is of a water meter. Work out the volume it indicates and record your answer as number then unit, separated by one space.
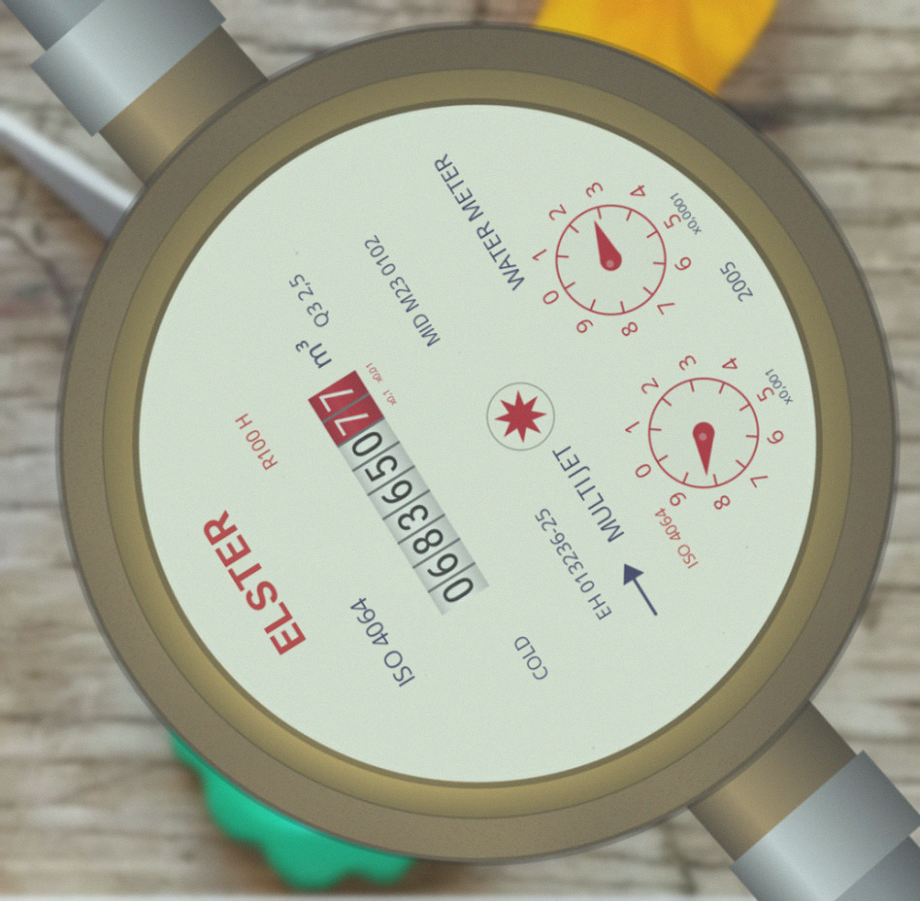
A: 683650.7782 m³
